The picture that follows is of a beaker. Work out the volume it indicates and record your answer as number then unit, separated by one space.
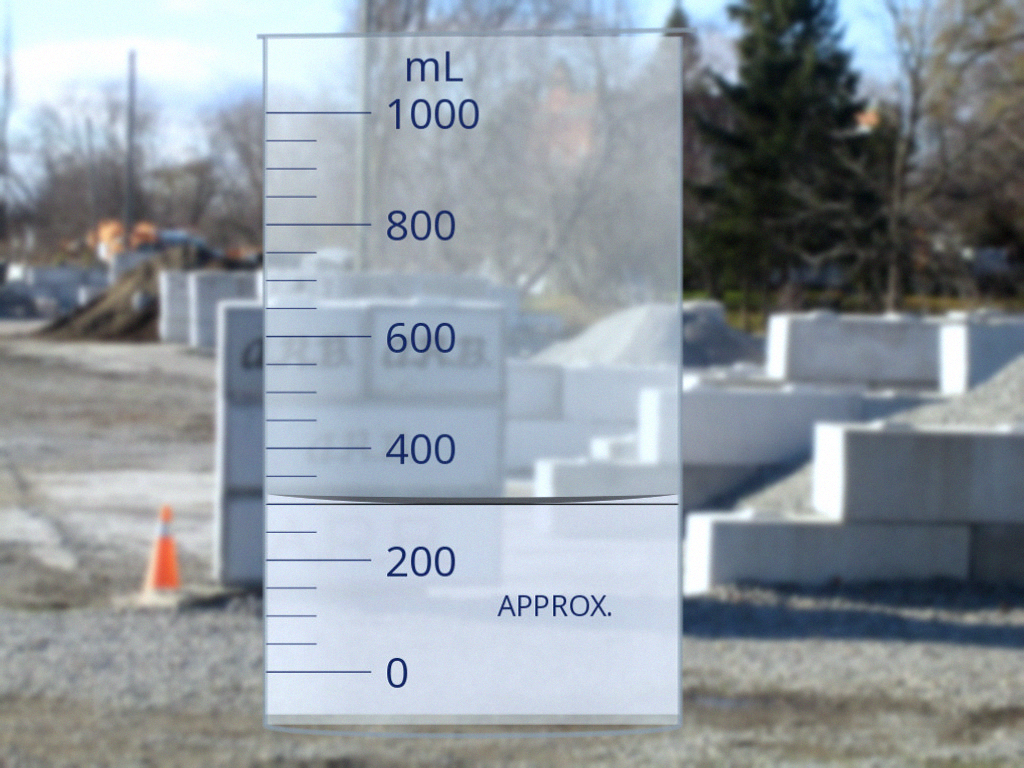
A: 300 mL
